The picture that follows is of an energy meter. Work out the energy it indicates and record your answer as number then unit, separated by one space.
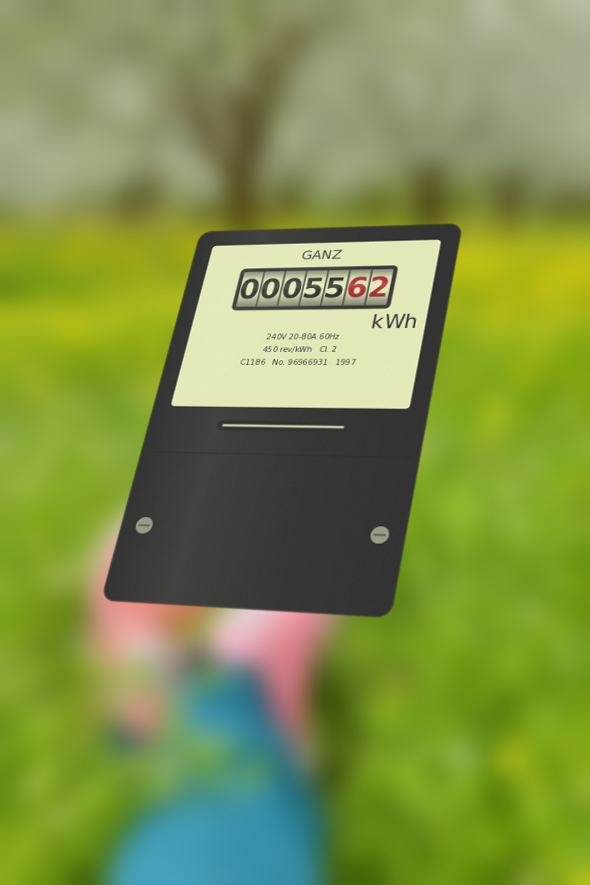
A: 55.62 kWh
